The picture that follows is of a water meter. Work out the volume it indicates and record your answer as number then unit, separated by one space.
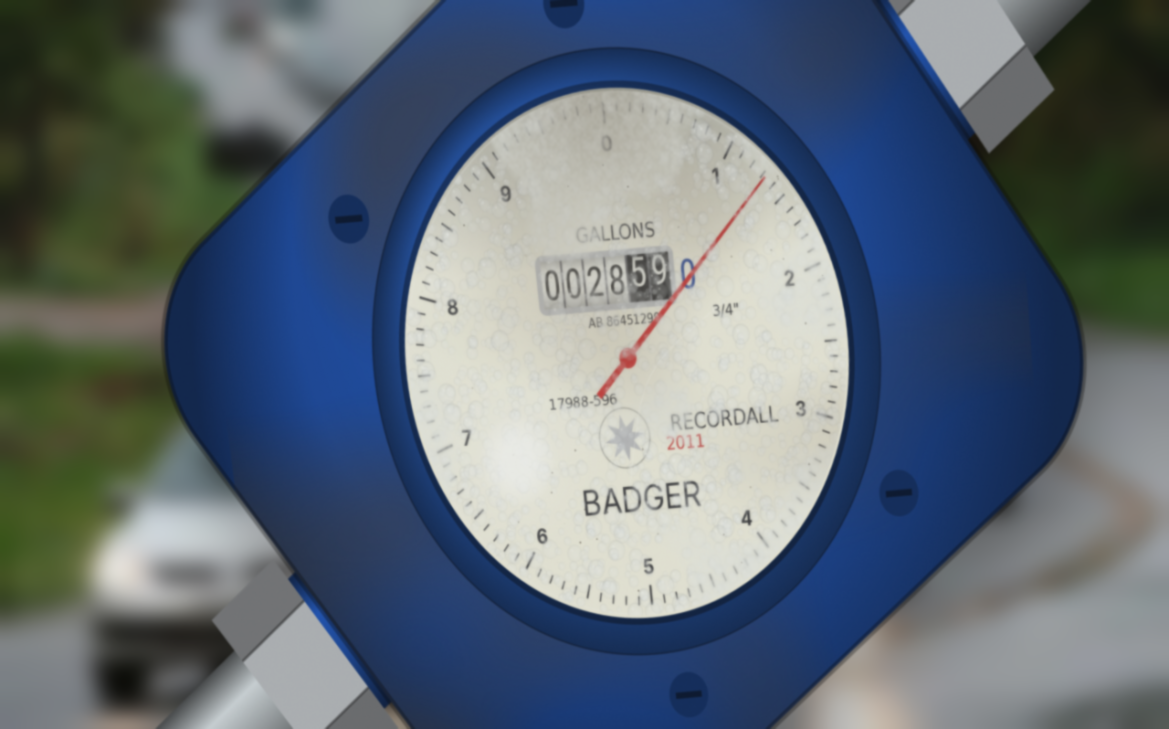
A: 28591.3 gal
